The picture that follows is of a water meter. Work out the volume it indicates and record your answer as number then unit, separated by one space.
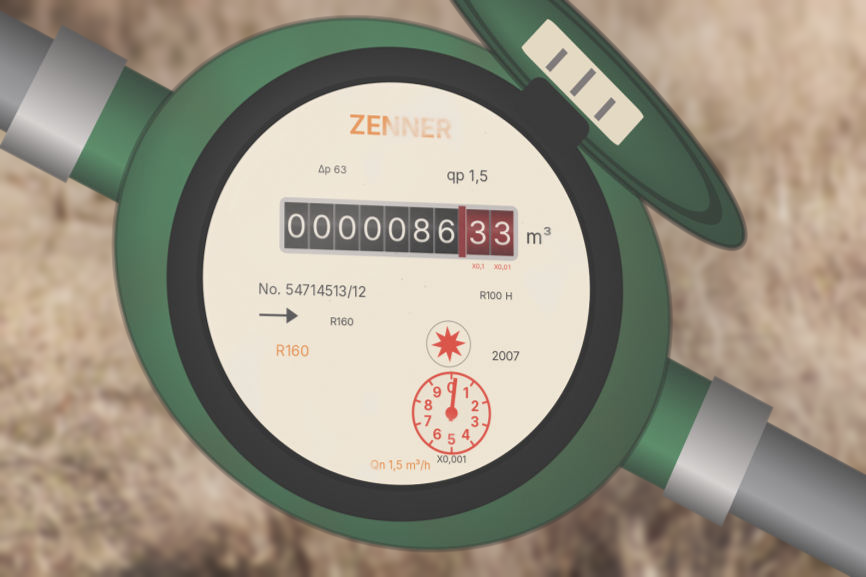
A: 86.330 m³
